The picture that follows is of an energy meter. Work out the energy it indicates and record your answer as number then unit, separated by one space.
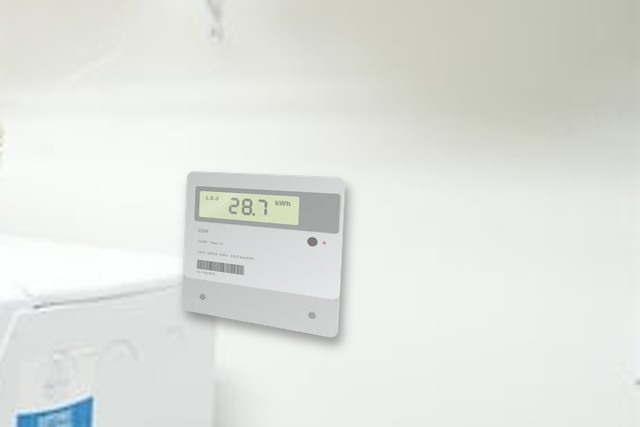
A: 28.7 kWh
